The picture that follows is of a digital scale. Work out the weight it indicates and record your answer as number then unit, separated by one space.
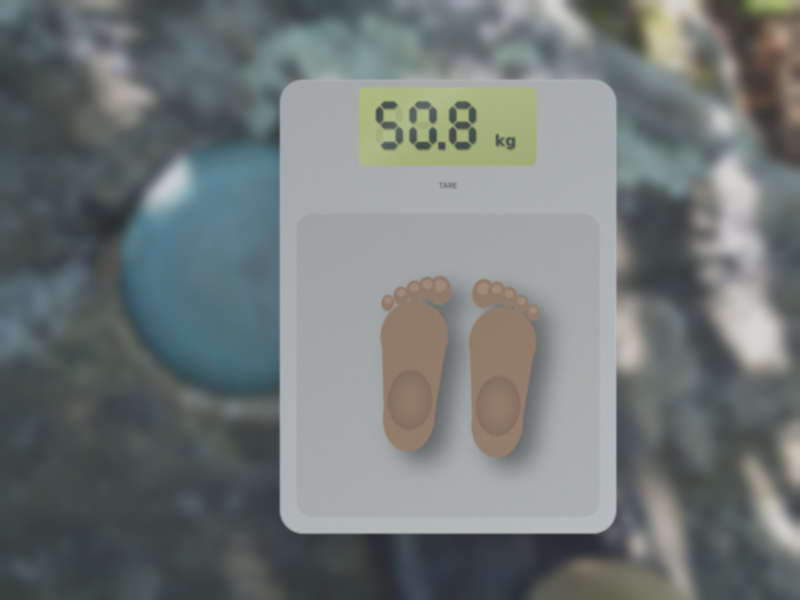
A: 50.8 kg
